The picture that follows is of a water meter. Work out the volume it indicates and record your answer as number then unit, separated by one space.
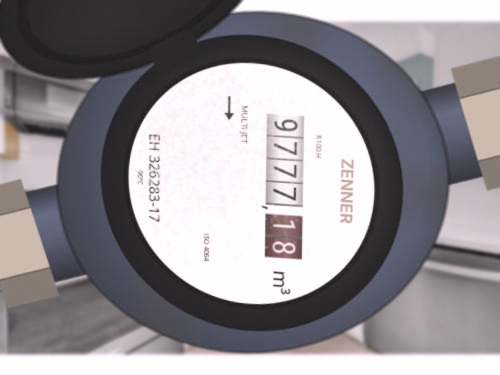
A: 9777.18 m³
